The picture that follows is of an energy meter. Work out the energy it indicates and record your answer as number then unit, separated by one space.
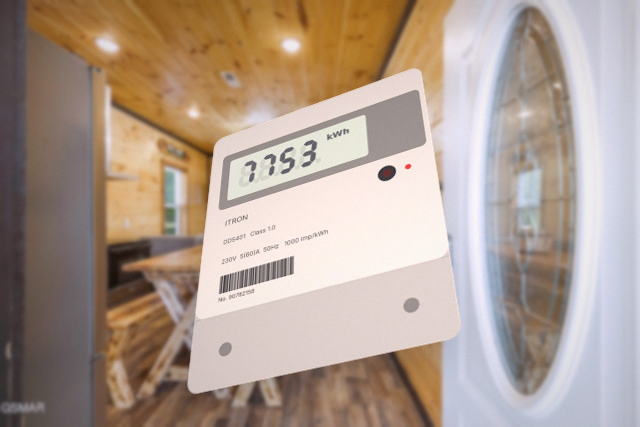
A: 7753 kWh
